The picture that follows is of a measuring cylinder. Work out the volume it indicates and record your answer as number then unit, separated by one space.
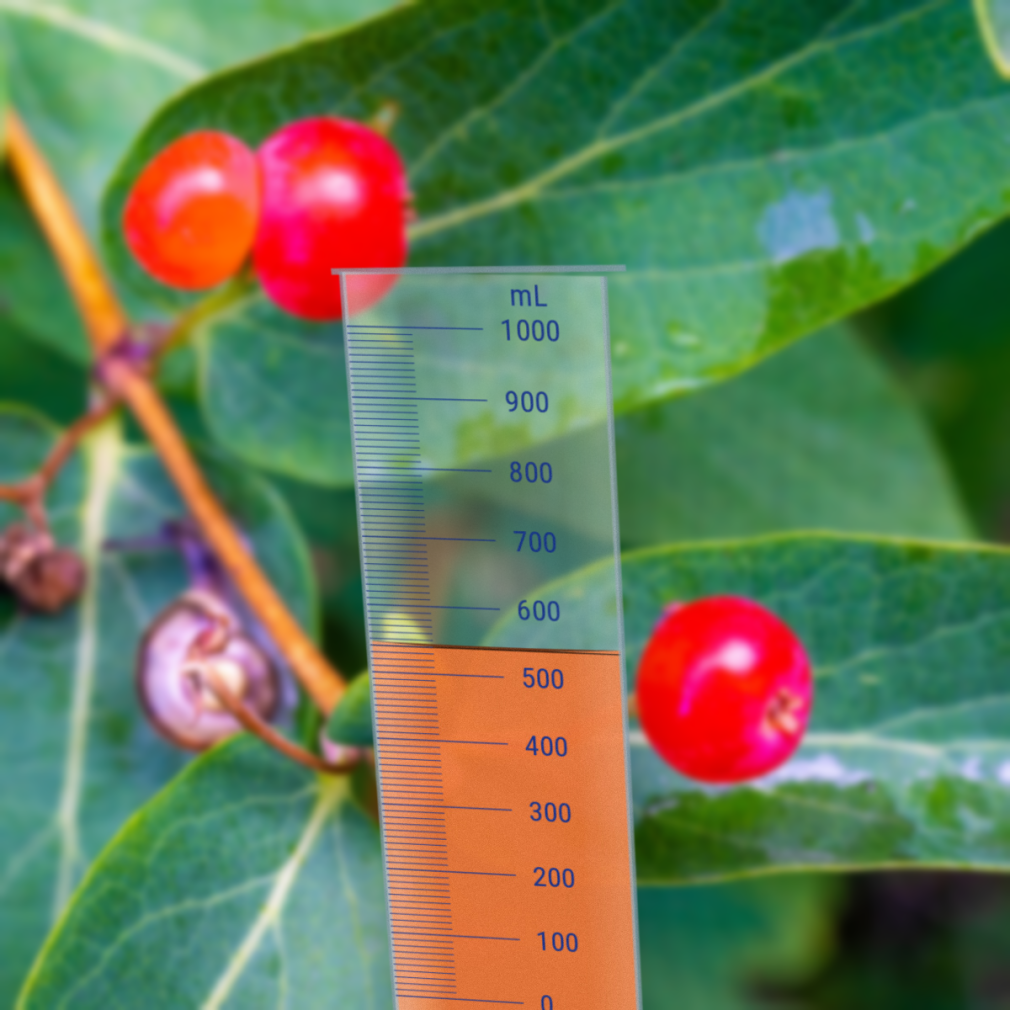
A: 540 mL
